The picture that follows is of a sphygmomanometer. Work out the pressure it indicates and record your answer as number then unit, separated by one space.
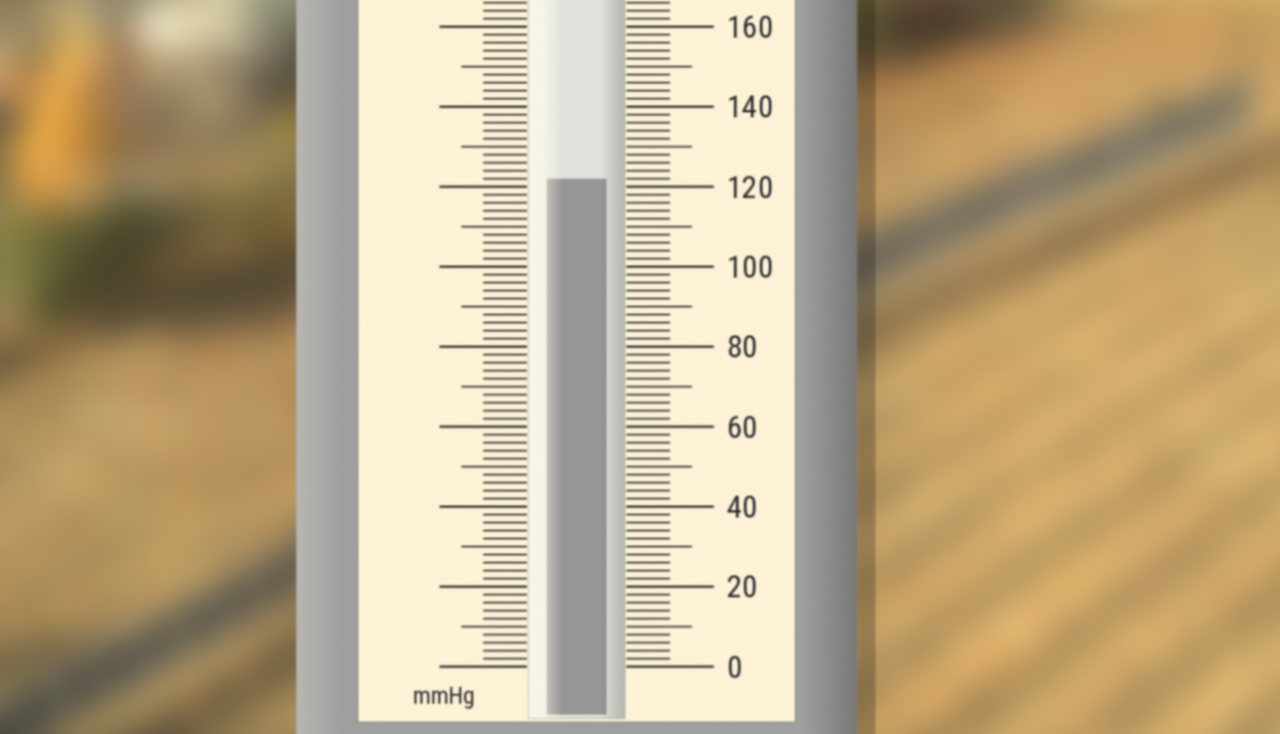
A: 122 mmHg
